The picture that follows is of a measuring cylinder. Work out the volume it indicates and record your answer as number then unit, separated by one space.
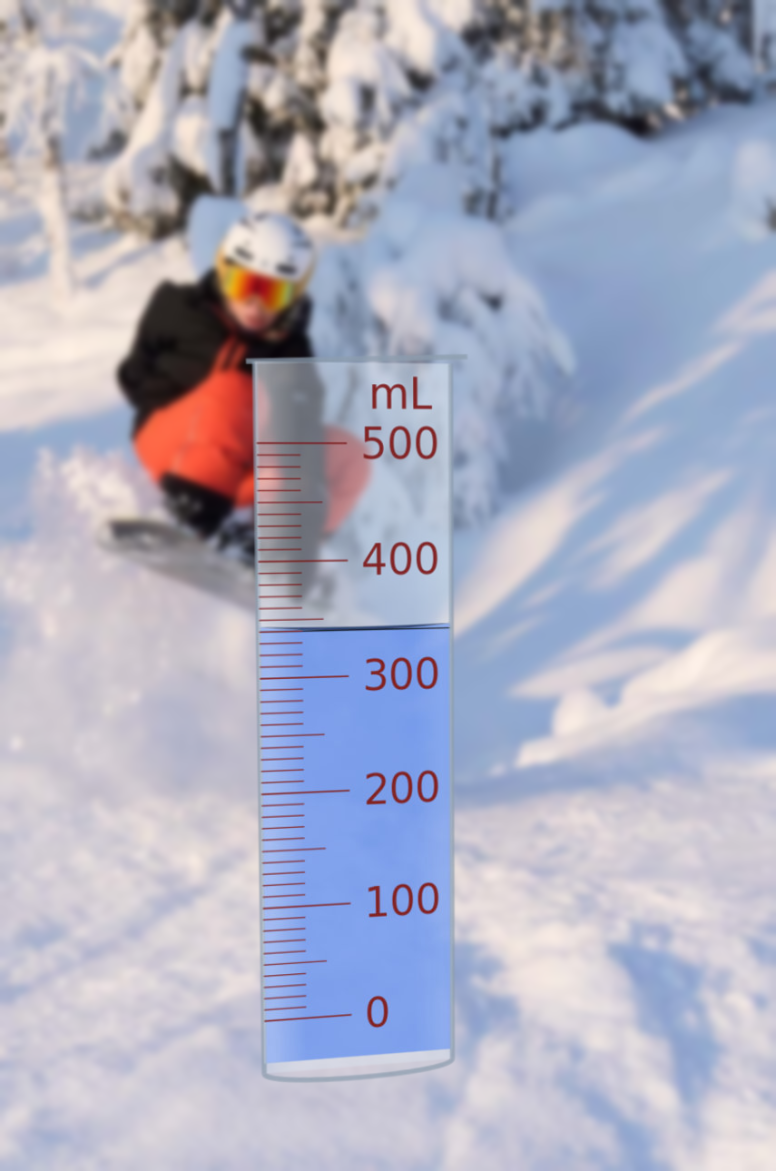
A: 340 mL
